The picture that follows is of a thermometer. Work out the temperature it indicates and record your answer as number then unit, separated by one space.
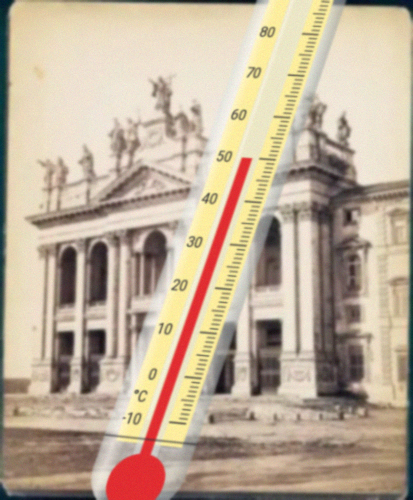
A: 50 °C
